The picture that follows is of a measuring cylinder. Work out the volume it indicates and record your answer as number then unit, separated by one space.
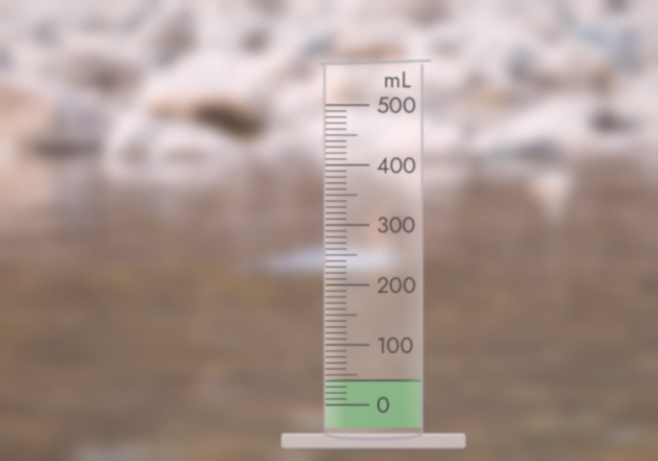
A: 40 mL
